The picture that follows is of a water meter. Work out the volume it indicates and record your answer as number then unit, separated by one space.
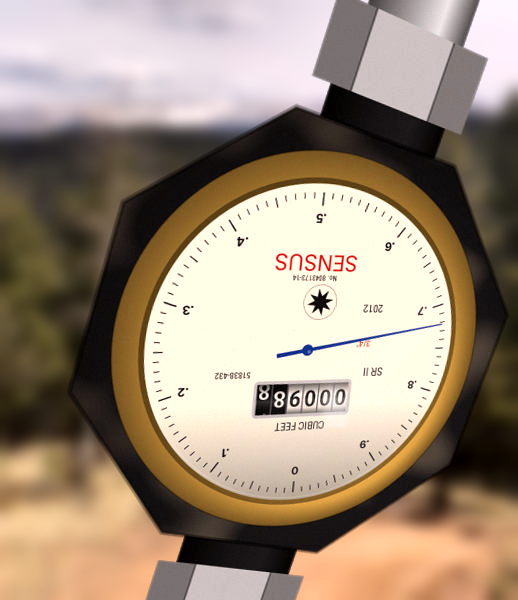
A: 987.72 ft³
